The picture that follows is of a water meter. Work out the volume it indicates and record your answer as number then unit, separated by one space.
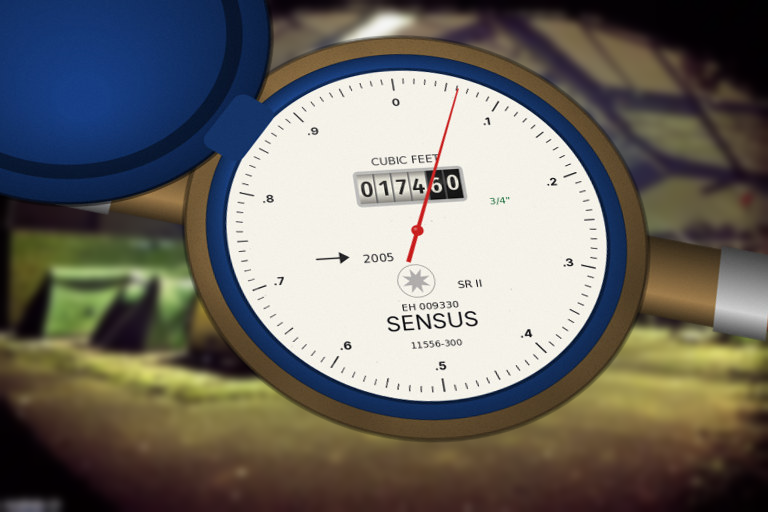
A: 17460.06 ft³
